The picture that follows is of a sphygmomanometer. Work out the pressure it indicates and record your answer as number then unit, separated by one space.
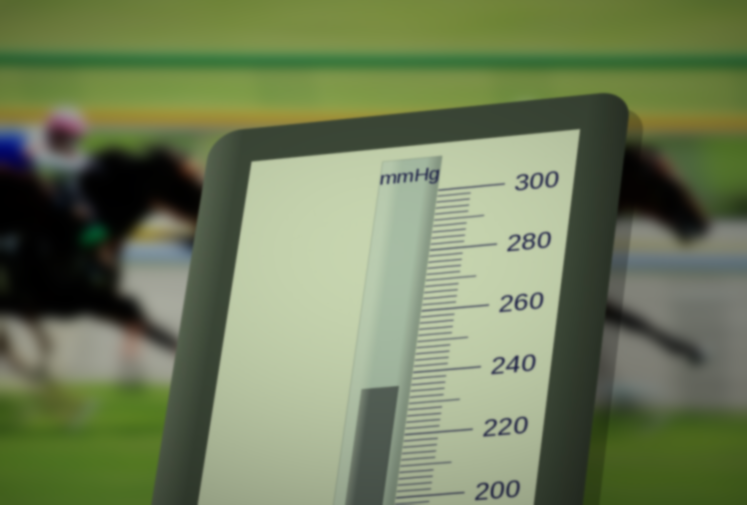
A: 236 mmHg
